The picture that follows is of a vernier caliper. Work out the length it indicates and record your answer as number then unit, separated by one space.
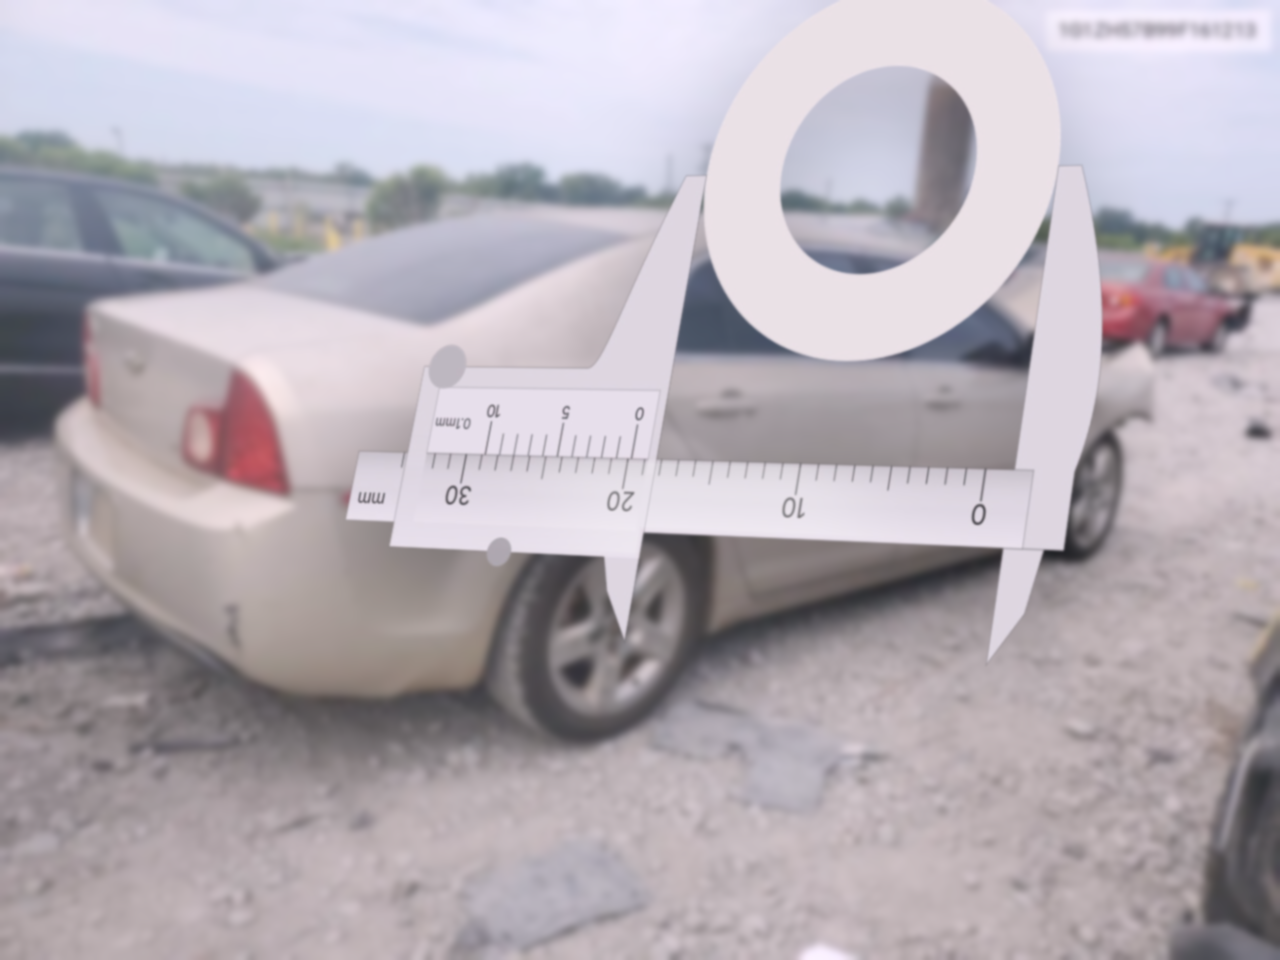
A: 19.8 mm
